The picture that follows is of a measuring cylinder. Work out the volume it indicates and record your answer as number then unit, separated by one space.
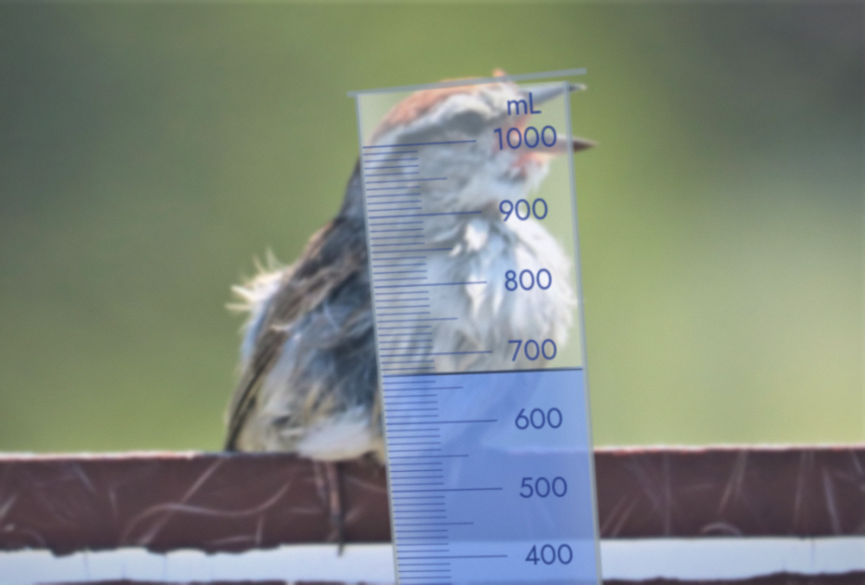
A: 670 mL
